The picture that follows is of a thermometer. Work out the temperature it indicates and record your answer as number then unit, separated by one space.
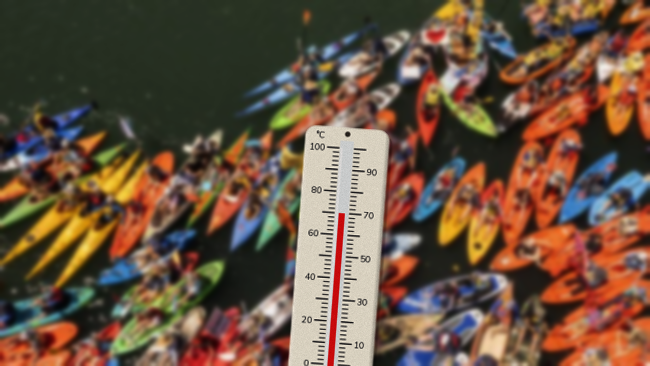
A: 70 °C
